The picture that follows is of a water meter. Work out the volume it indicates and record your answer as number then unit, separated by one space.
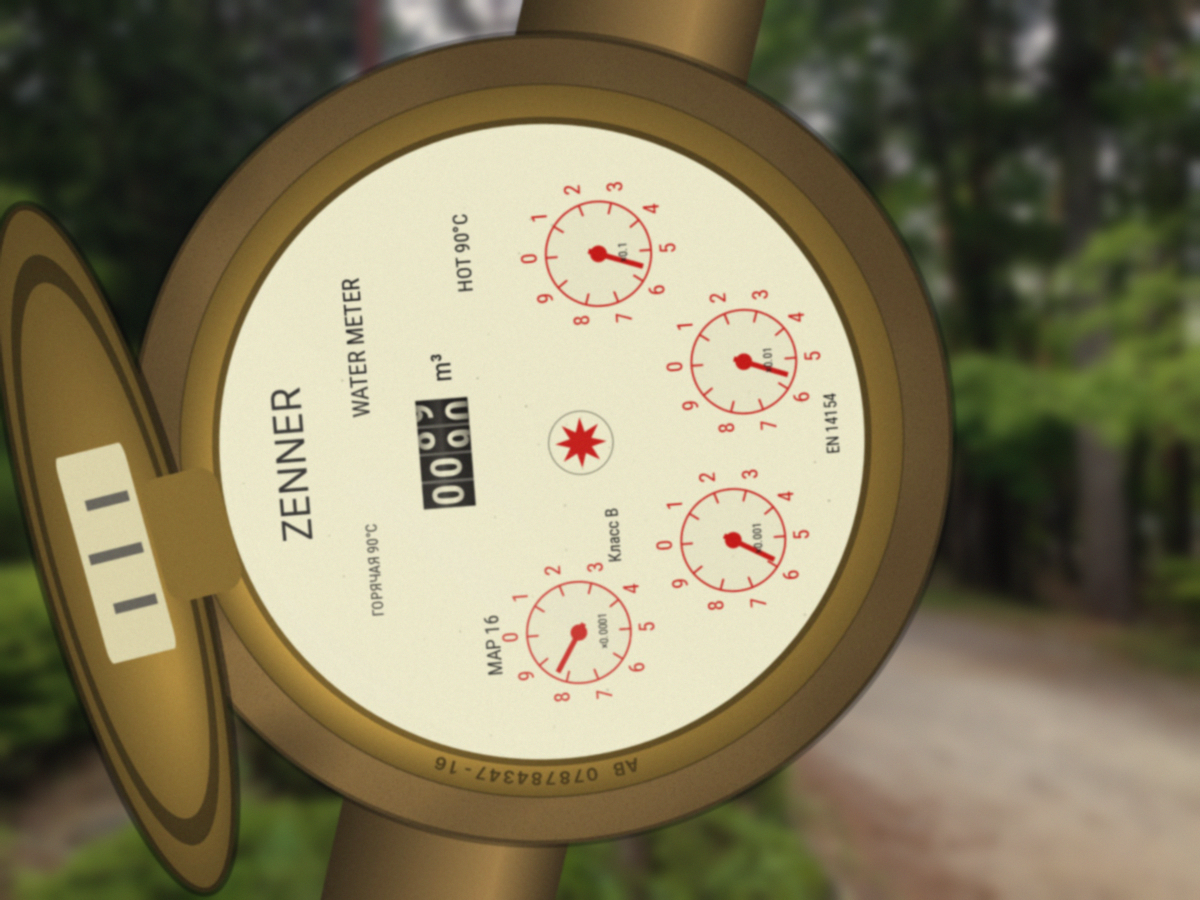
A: 89.5558 m³
